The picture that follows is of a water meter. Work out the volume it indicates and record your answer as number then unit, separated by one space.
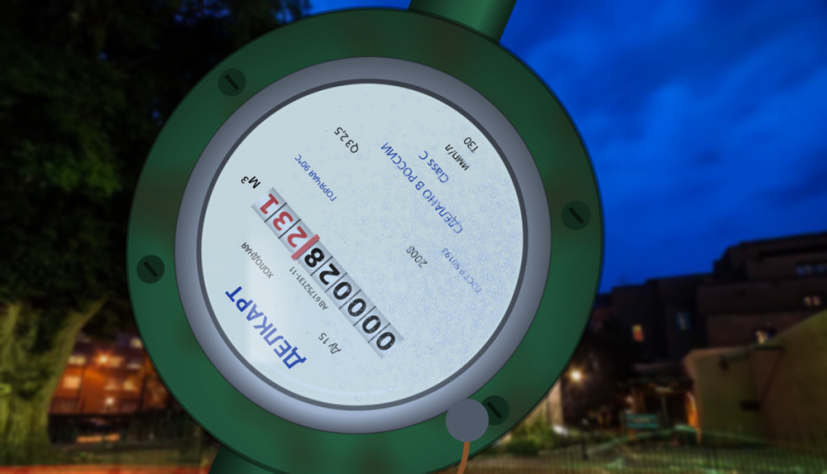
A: 28.231 m³
